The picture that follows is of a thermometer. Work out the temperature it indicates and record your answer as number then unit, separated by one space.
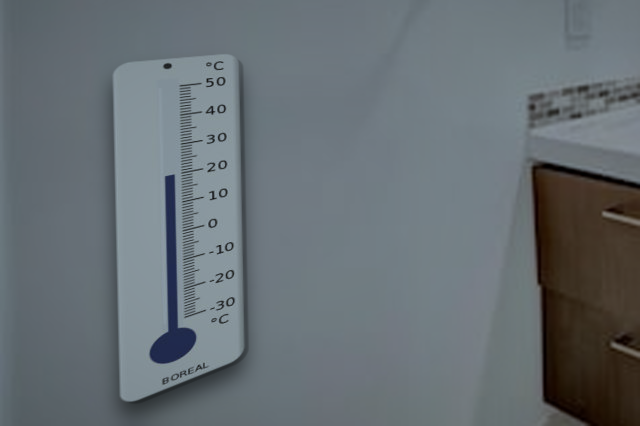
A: 20 °C
